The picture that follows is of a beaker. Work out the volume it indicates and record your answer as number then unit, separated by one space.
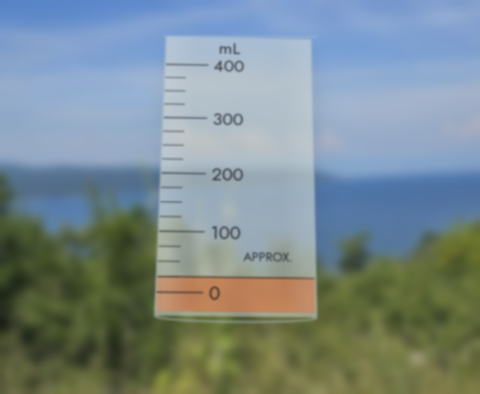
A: 25 mL
